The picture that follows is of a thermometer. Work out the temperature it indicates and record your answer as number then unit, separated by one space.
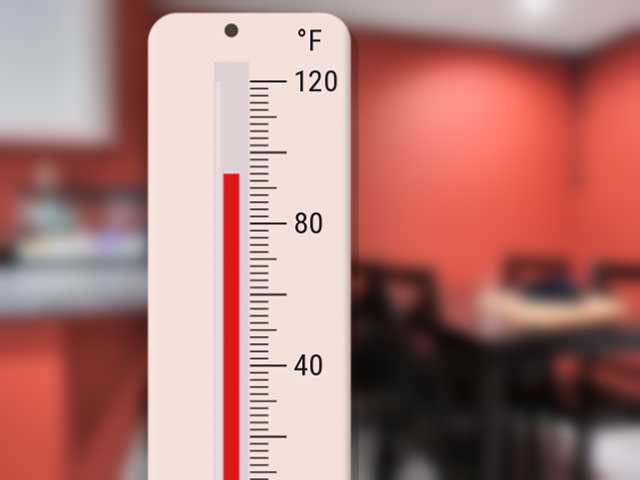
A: 94 °F
